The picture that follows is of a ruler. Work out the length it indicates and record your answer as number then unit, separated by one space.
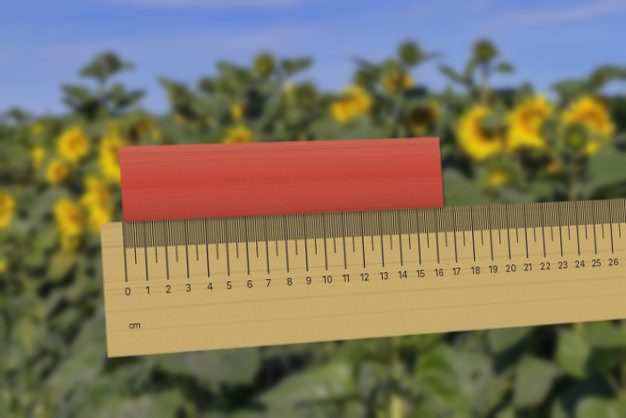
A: 16.5 cm
